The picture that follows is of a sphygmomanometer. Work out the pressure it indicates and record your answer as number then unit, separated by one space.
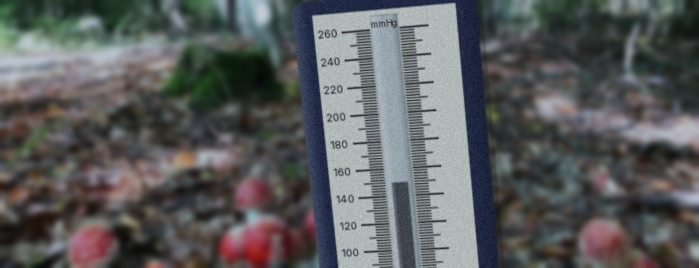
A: 150 mmHg
